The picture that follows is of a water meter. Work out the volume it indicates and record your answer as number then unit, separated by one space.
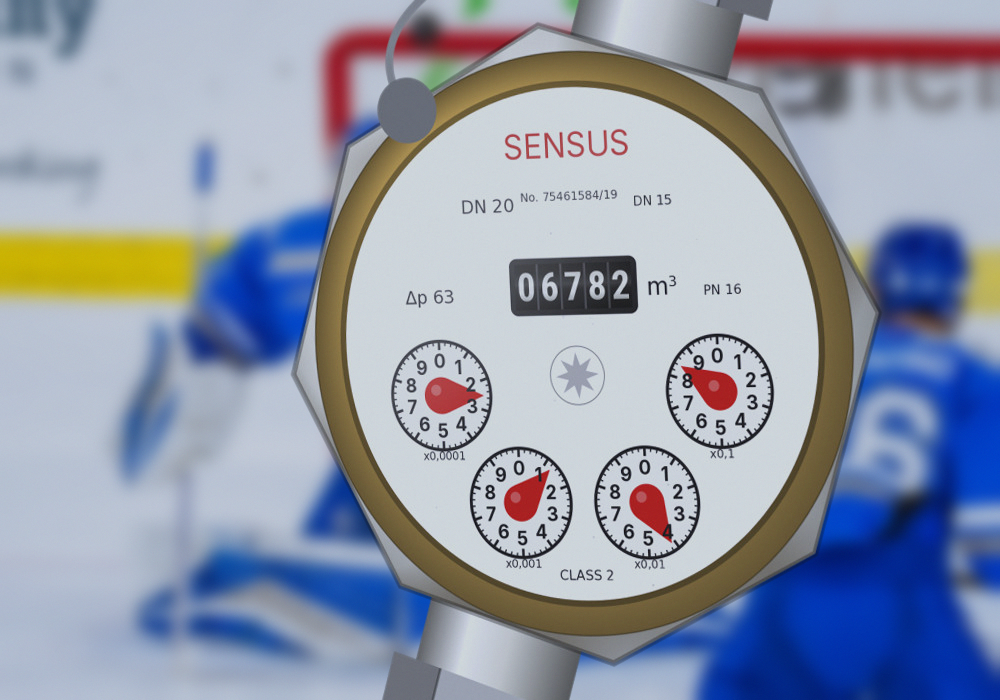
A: 6782.8412 m³
